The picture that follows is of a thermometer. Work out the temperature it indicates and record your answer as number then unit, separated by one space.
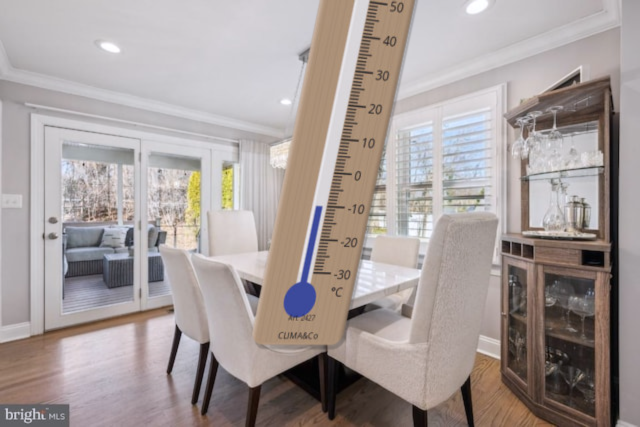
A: -10 °C
